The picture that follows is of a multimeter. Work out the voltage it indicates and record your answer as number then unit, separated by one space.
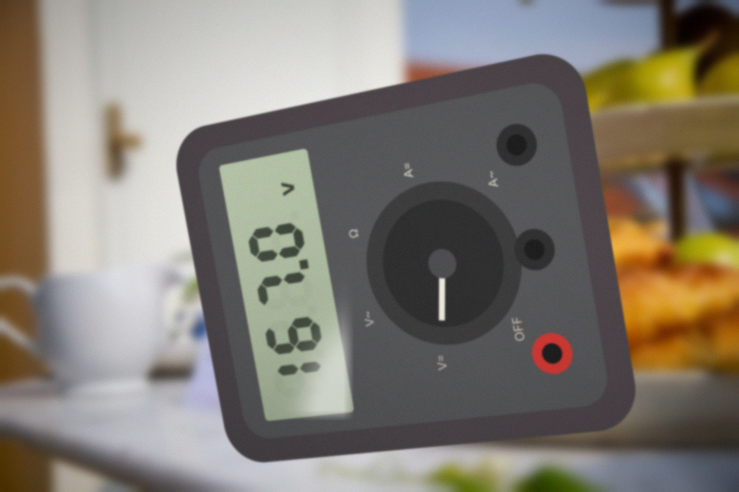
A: 167.0 V
